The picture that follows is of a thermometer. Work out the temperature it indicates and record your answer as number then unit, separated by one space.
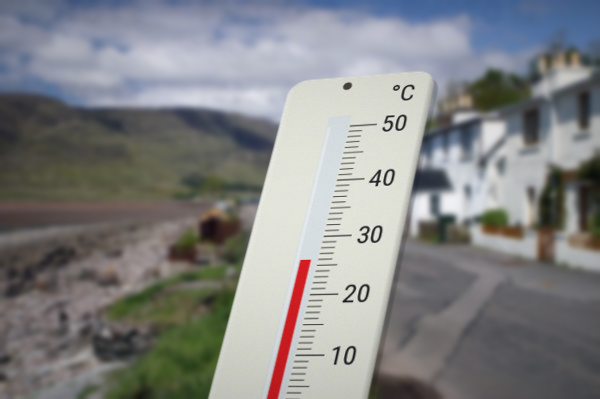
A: 26 °C
